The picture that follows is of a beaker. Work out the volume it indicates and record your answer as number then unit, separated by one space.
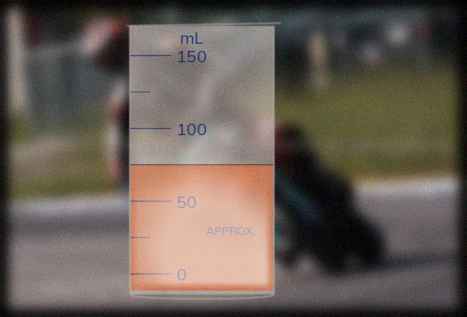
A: 75 mL
